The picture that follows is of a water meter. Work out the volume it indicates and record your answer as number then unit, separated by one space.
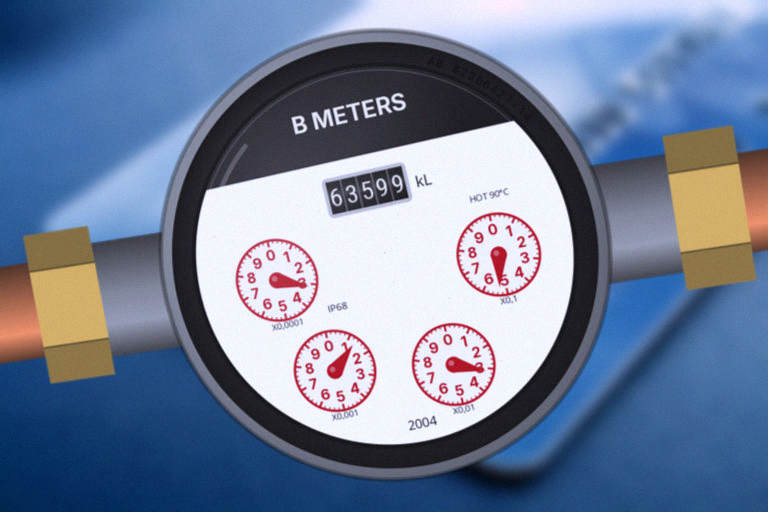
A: 63599.5313 kL
